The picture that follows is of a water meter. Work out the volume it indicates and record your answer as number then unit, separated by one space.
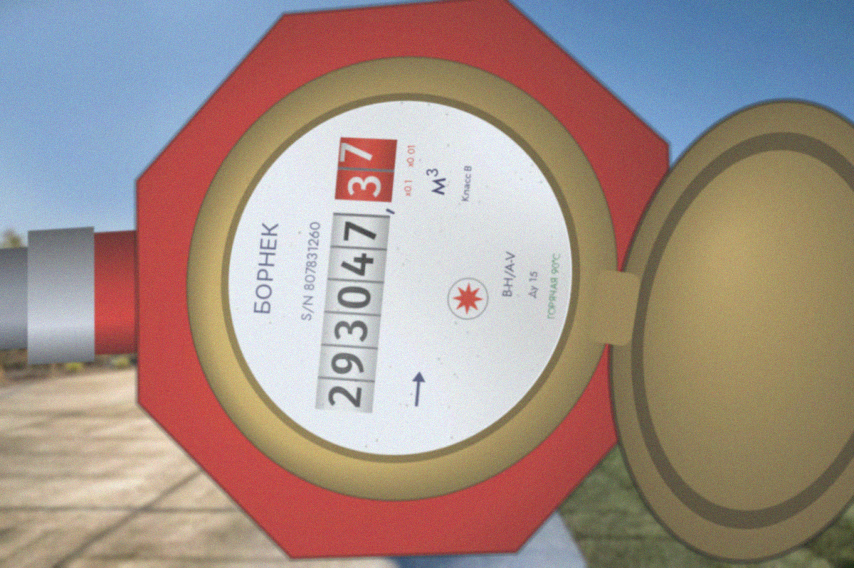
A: 293047.37 m³
